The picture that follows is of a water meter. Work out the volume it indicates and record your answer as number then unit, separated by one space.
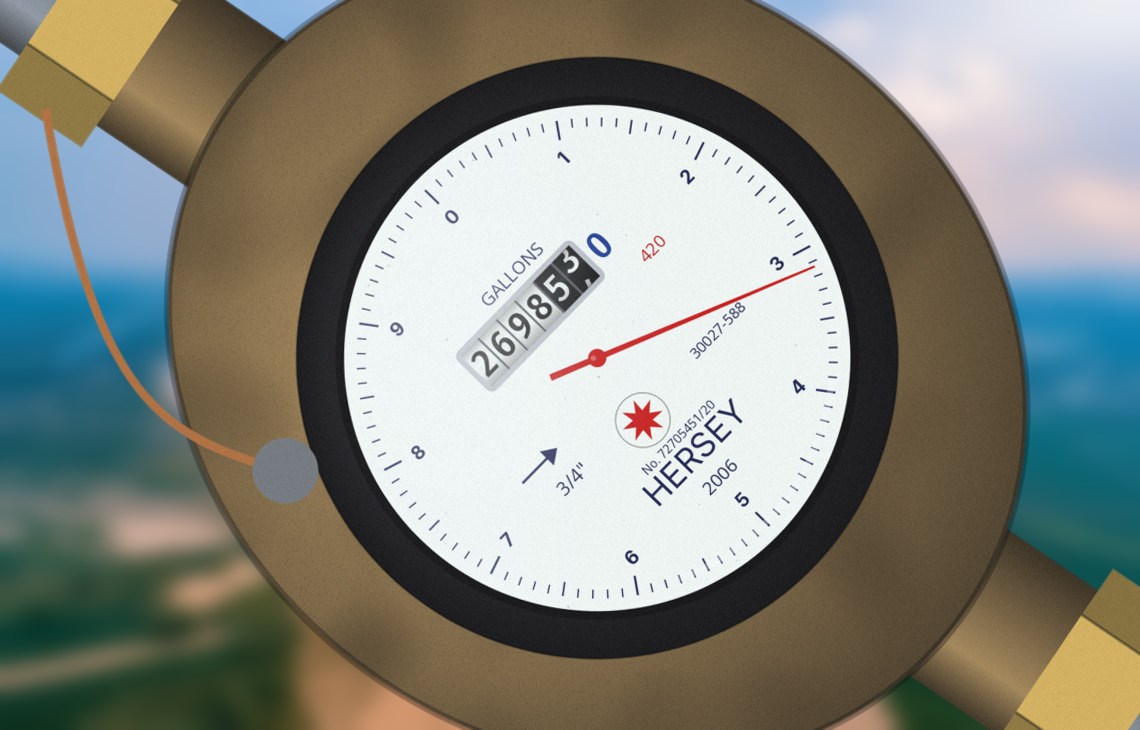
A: 2698533.1 gal
